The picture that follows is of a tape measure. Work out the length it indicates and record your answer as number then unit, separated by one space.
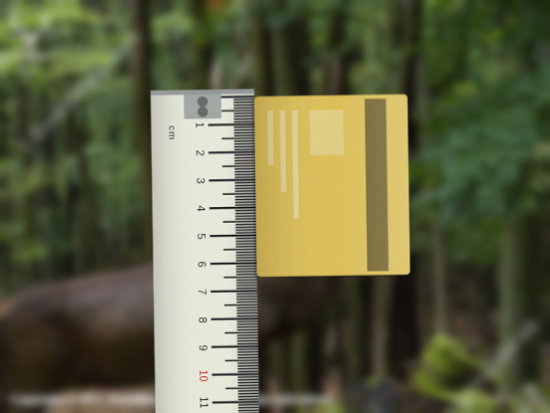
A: 6.5 cm
